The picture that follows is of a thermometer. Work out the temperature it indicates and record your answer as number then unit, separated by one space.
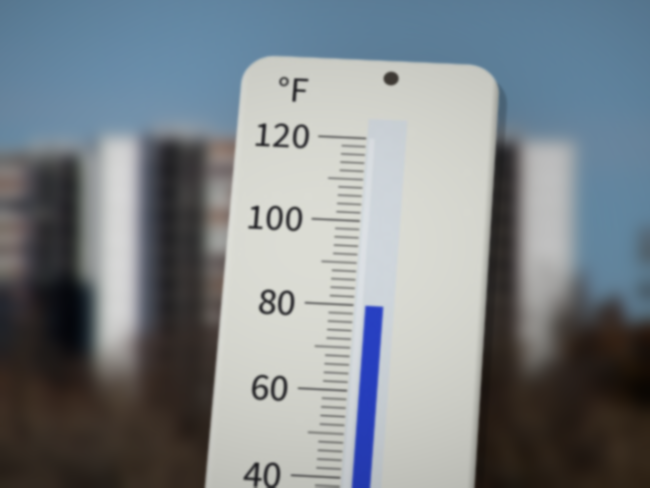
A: 80 °F
